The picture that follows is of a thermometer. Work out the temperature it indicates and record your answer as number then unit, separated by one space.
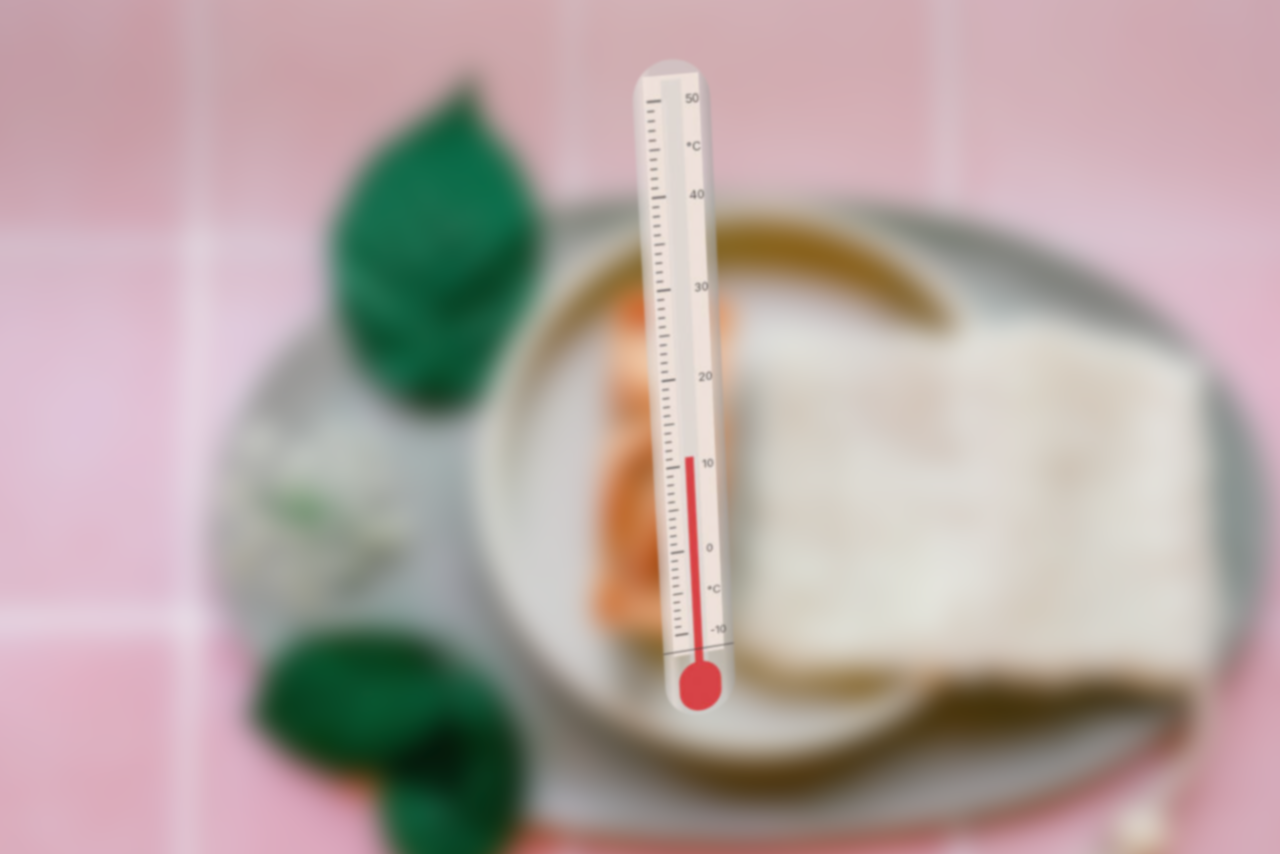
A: 11 °C
